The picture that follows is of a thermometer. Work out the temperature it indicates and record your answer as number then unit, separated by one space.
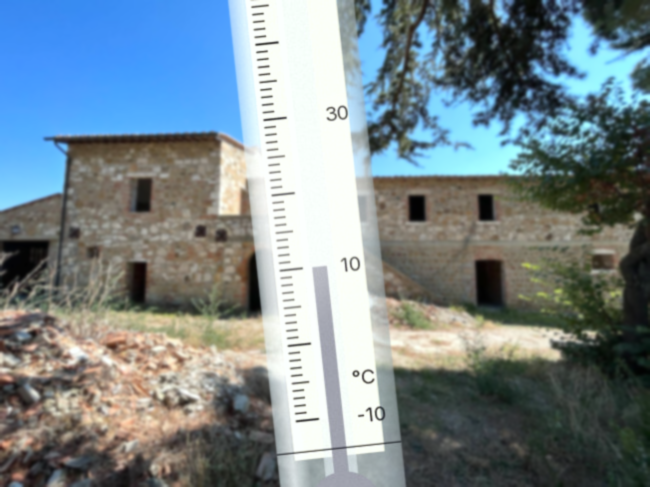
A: 10 °C
